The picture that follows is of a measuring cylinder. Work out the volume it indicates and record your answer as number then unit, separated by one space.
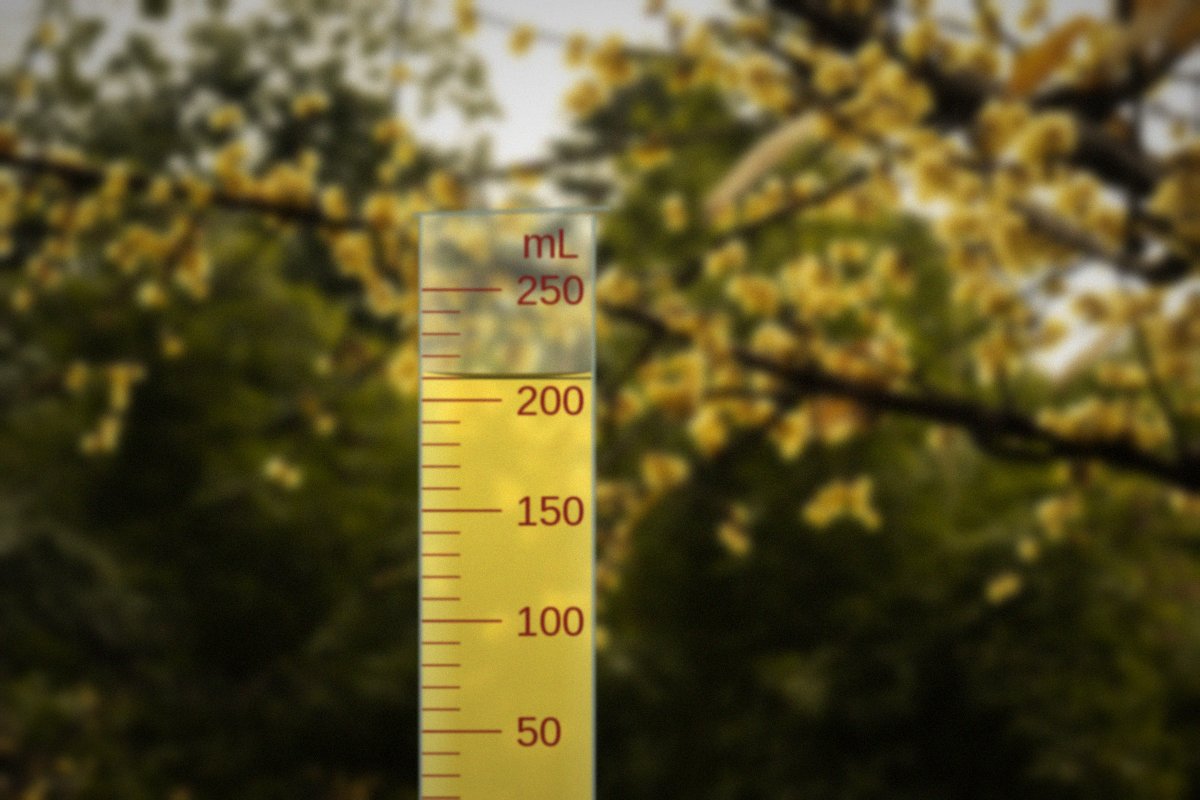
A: 210 mL
